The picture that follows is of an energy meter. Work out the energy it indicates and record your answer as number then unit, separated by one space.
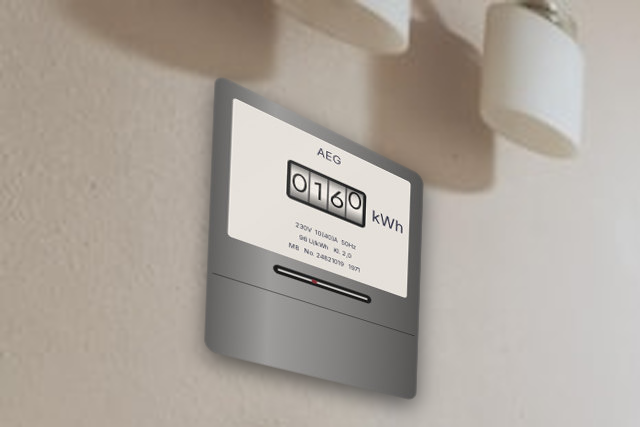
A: 160 kWh
